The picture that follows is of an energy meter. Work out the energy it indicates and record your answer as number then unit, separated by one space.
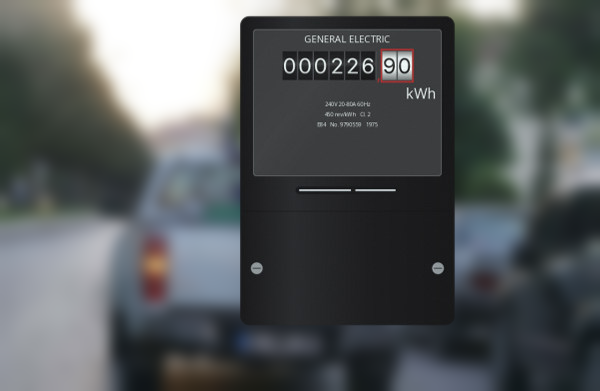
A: 226.90 kWh
